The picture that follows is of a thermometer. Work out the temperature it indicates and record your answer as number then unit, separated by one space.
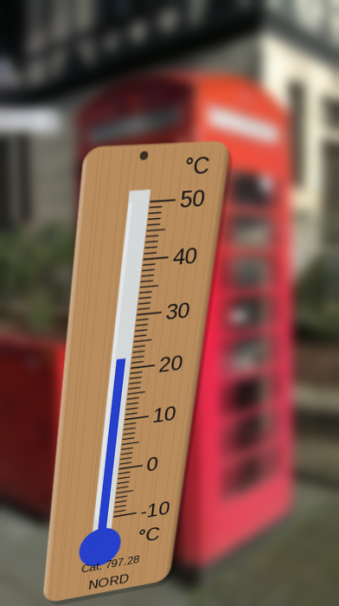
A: 22 °C
